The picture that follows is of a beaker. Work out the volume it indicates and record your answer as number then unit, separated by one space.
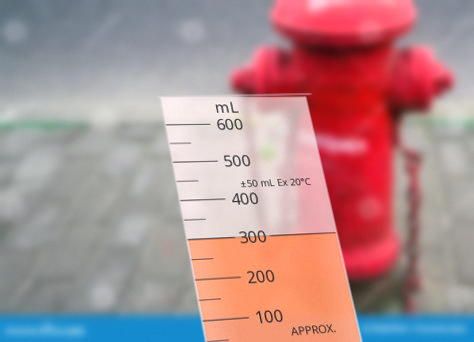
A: 300 mL
